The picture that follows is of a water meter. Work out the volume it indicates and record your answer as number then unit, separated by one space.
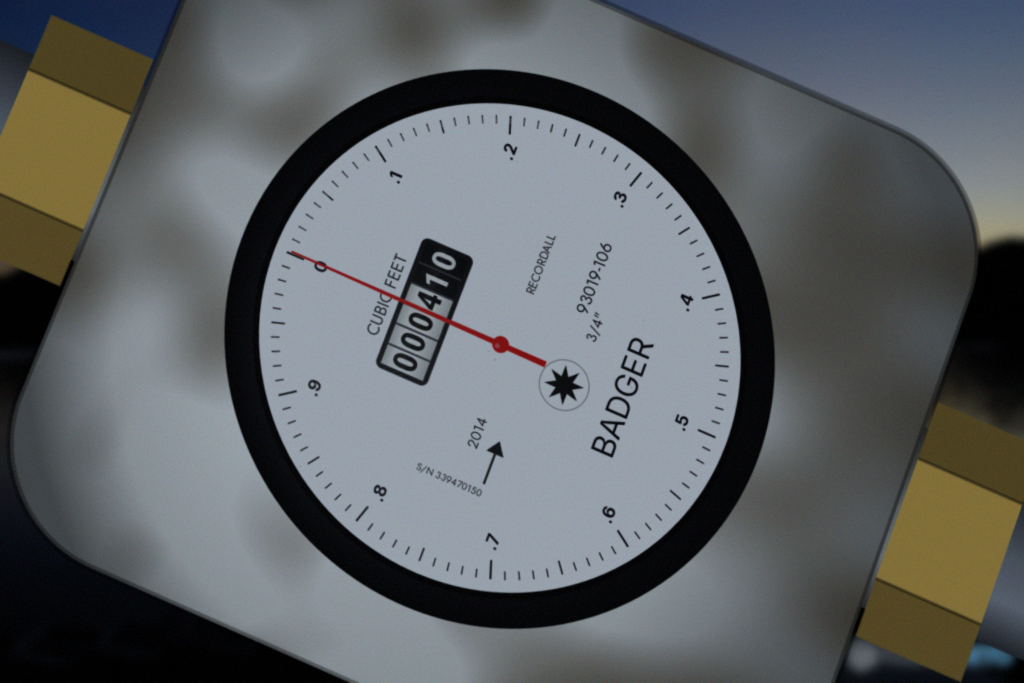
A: 410.00 ft³
